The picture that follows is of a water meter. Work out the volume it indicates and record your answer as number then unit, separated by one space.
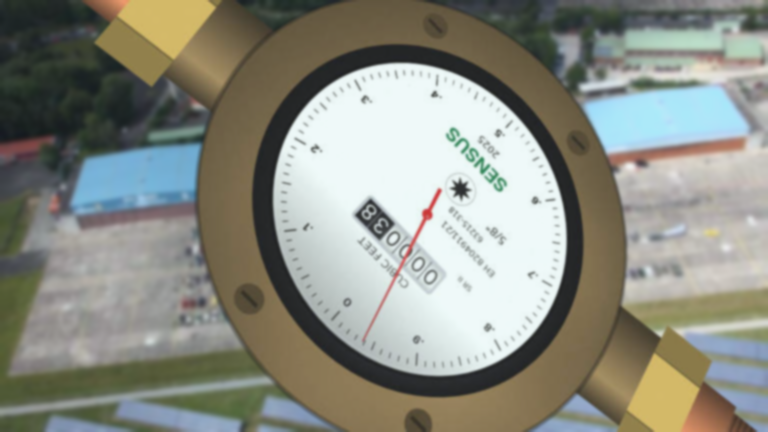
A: 37.96 ft³
